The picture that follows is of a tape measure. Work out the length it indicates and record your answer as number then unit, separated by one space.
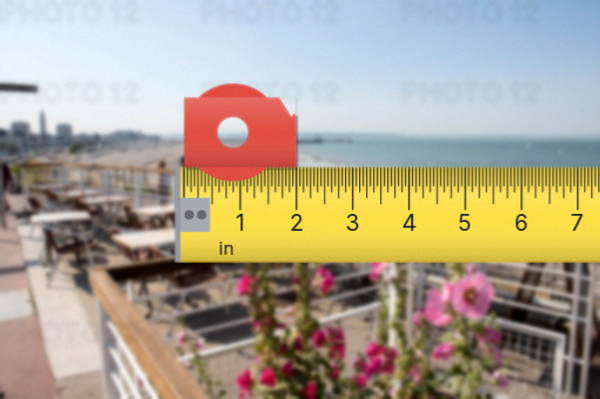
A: 2 in
